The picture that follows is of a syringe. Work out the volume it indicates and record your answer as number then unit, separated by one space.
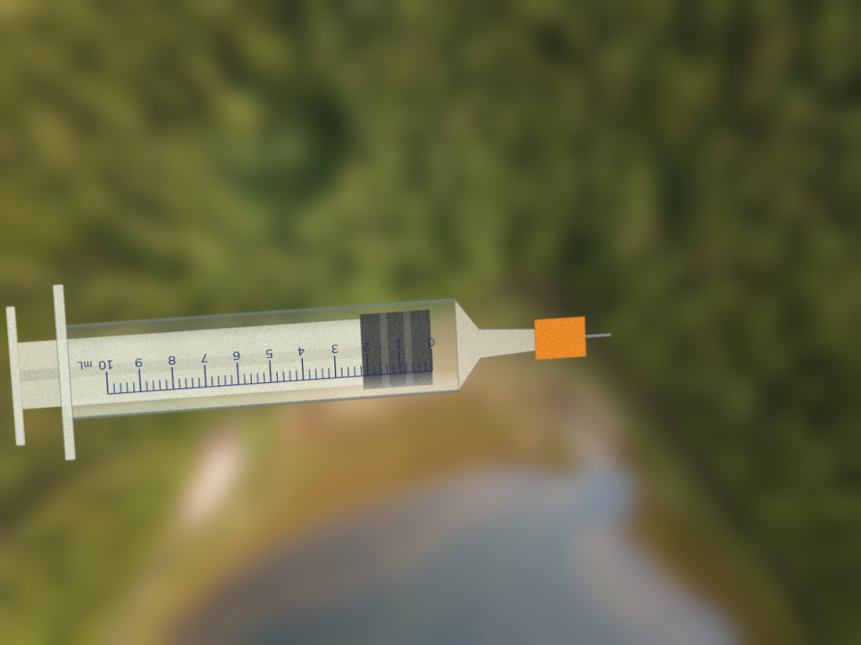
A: 0 mL
